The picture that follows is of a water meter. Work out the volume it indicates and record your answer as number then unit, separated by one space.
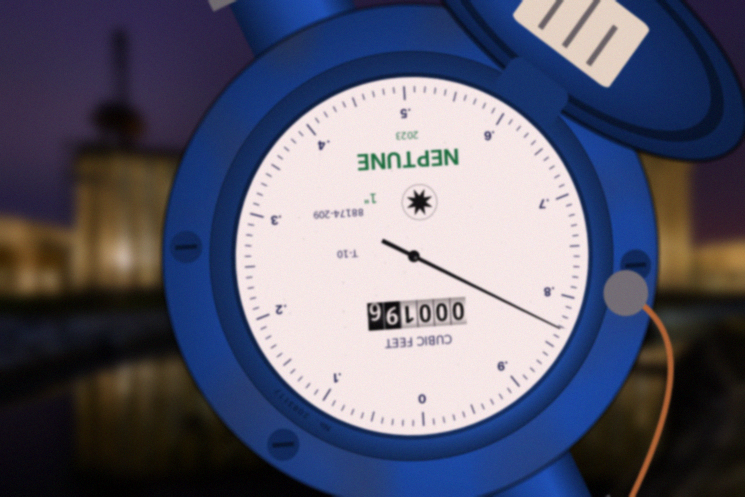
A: 195.83 ft³
